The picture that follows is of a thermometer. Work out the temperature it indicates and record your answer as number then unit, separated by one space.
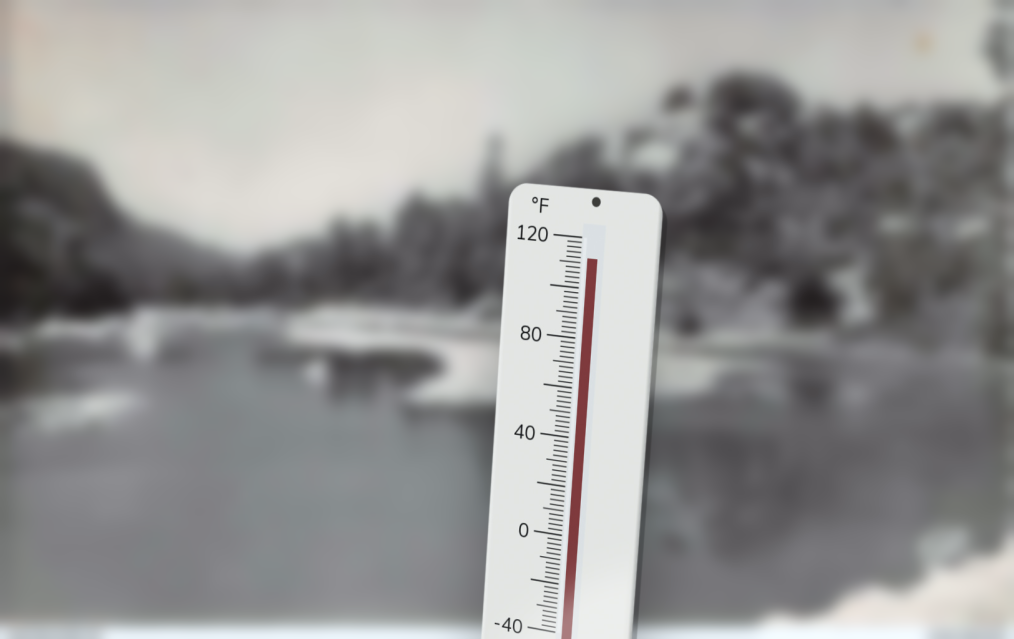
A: 112 °F
